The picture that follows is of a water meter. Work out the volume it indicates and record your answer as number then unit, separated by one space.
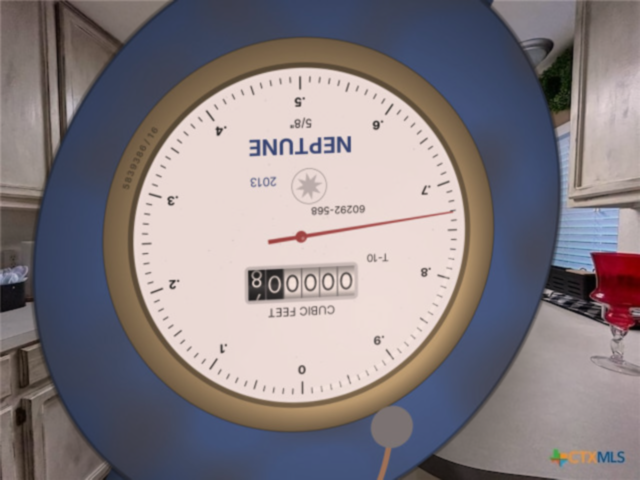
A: 7.73 ft³
